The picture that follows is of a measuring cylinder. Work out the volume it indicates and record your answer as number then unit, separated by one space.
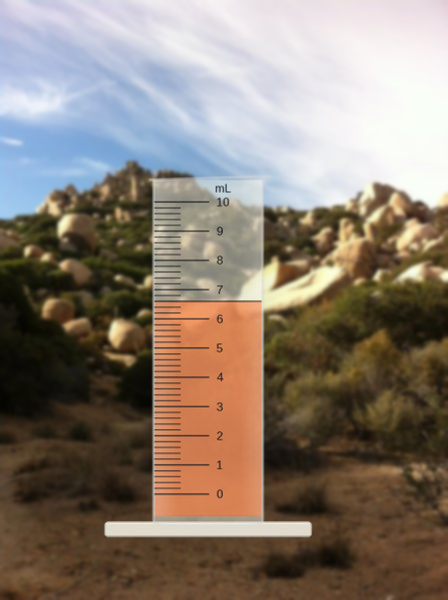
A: 6.6 mL
